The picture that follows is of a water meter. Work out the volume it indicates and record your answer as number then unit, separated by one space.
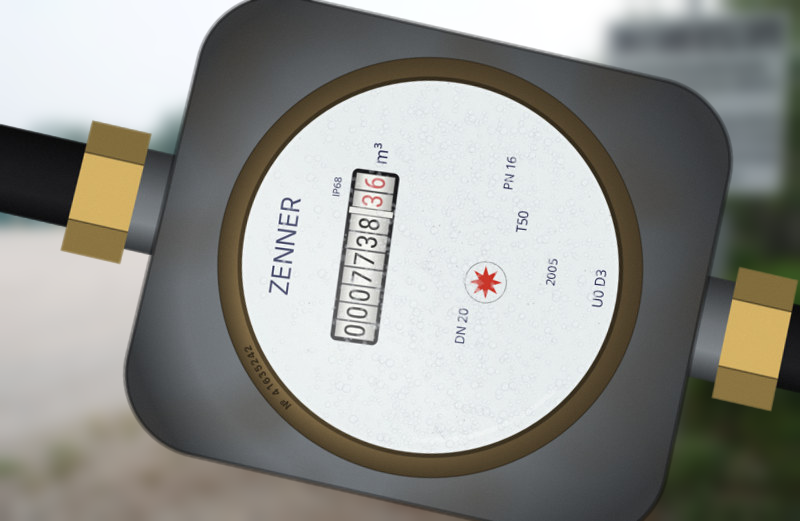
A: 7738.36 m³
